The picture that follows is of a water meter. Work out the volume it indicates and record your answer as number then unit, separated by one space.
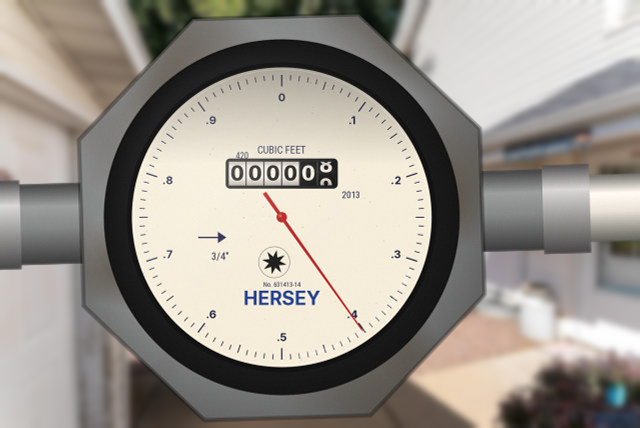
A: 8.40 ft³
